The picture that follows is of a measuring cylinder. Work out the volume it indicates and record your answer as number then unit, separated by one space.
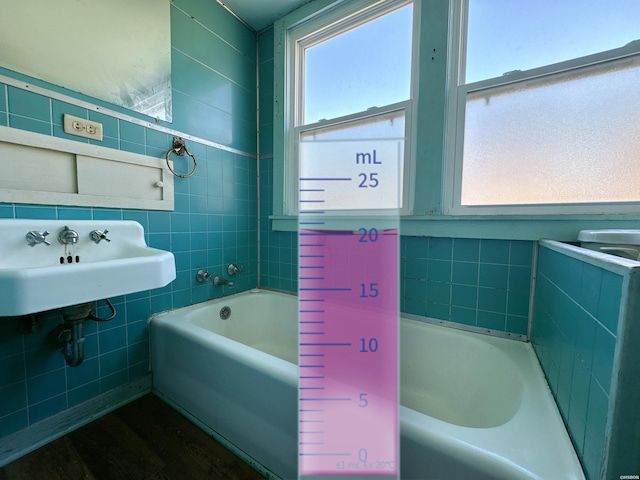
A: 20 mL
